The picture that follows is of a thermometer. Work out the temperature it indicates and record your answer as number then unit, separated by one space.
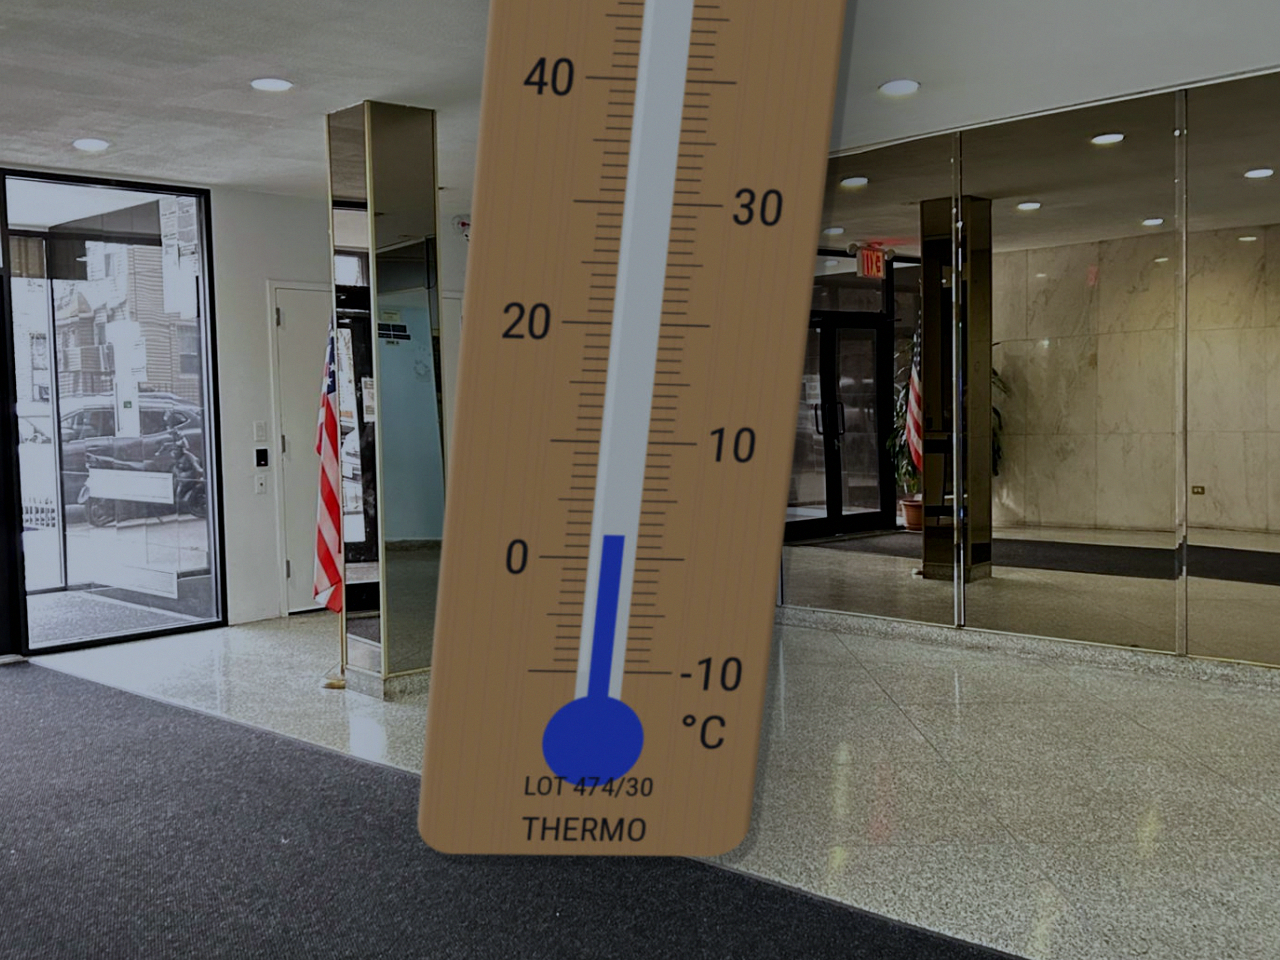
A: 2 °C
